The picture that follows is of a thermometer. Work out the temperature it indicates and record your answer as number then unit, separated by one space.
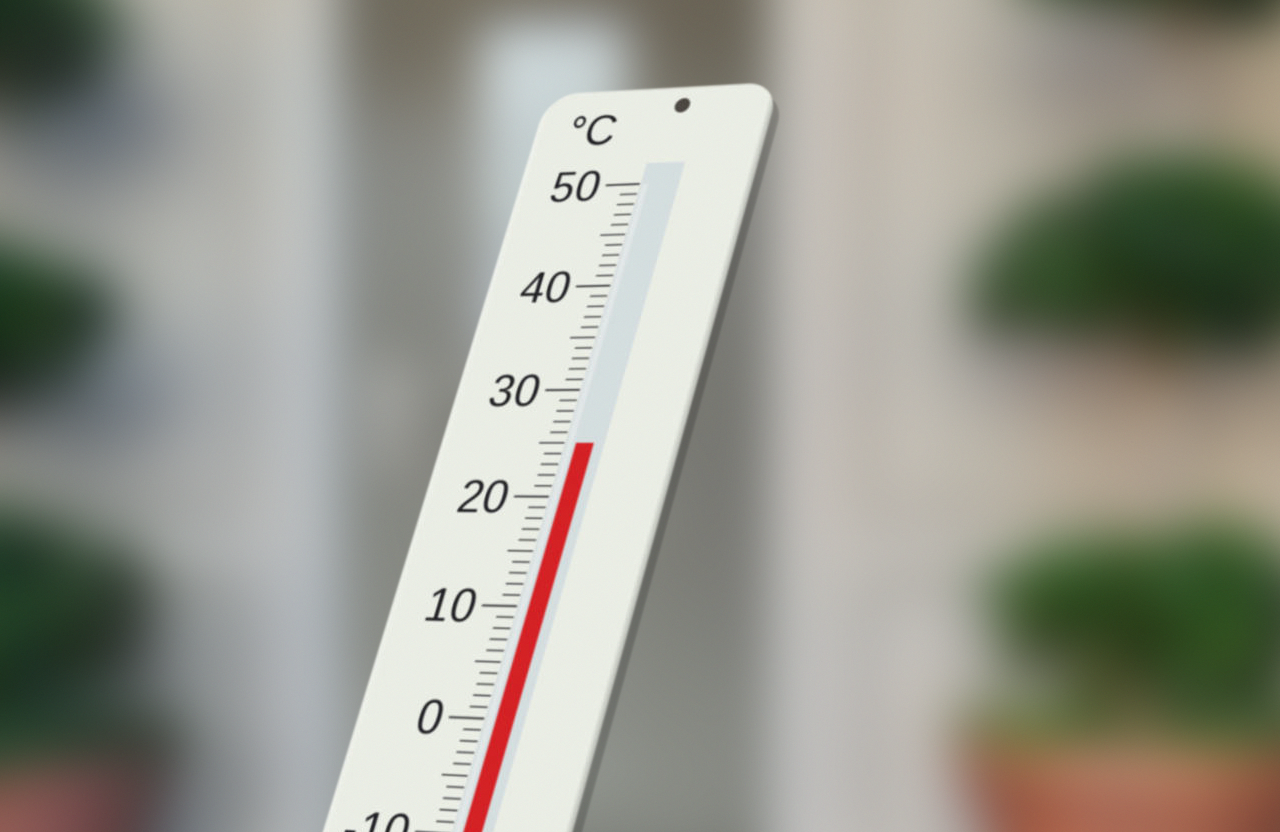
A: 25 °C
